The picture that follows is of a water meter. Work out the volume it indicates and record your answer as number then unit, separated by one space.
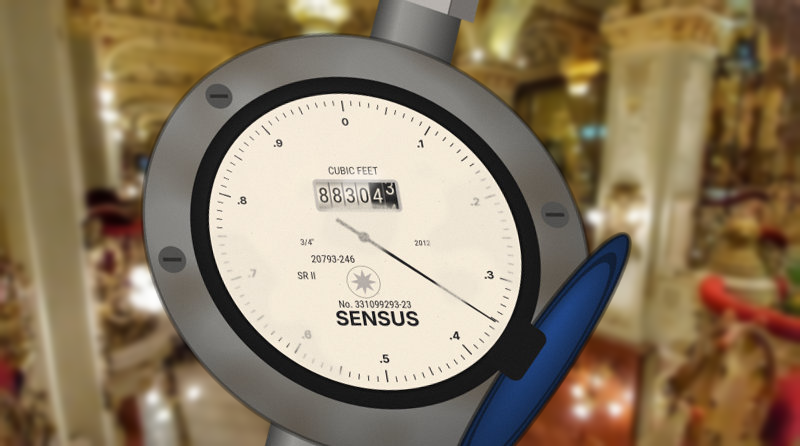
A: 883043.35 ft³
